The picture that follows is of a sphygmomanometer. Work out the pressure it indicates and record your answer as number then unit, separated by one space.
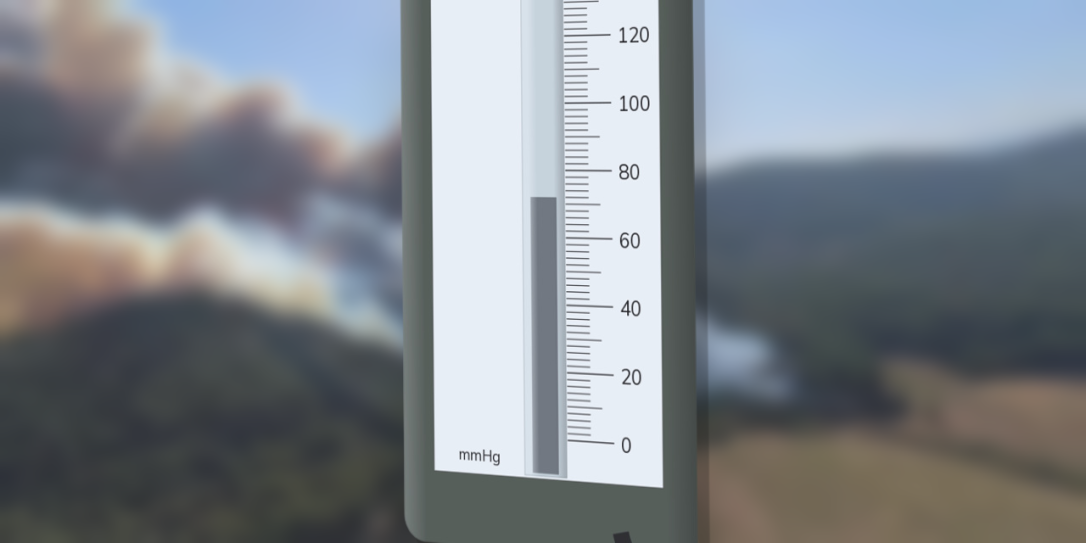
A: 72 mmHg
